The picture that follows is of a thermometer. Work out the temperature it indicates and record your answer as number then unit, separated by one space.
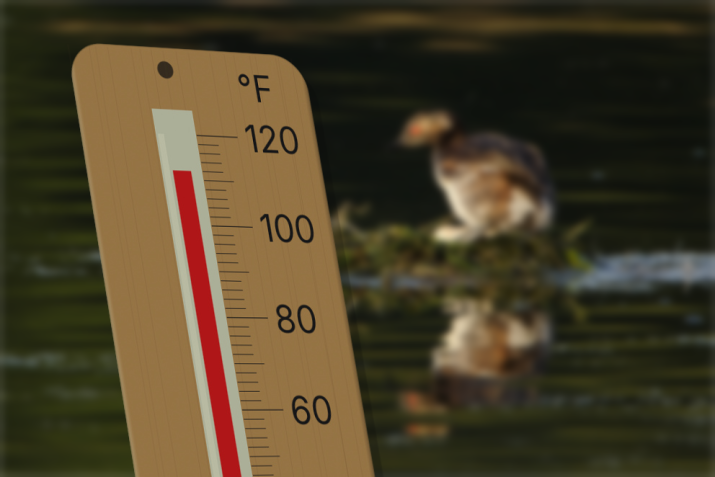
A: 112 °F
